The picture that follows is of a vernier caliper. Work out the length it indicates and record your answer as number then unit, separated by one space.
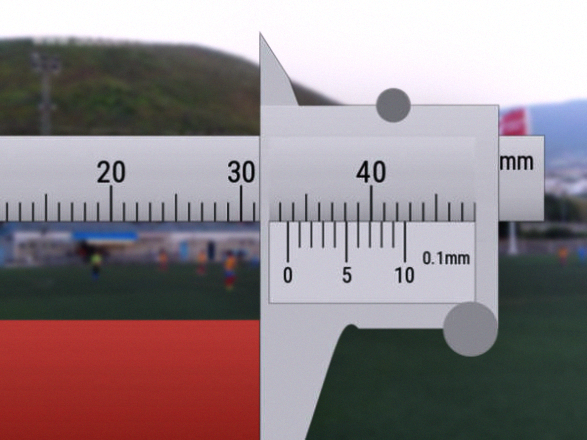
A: 33.6 mm
